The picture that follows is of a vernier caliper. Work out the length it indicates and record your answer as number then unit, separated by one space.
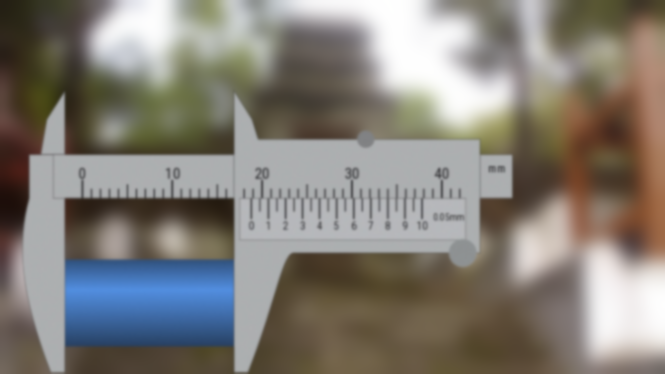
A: 18.8 mm
